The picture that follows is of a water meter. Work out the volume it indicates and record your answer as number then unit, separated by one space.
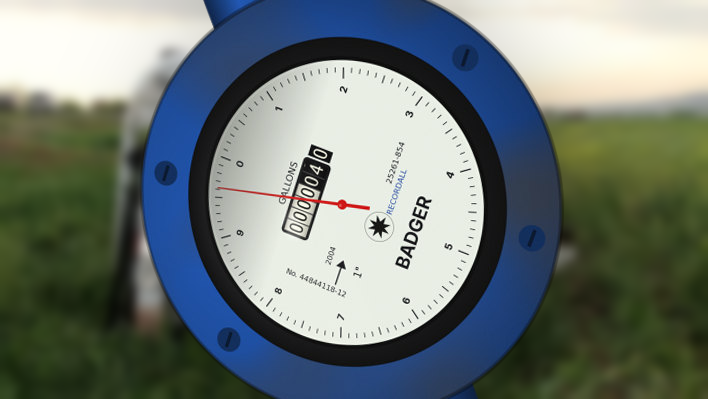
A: 39.6 gal
